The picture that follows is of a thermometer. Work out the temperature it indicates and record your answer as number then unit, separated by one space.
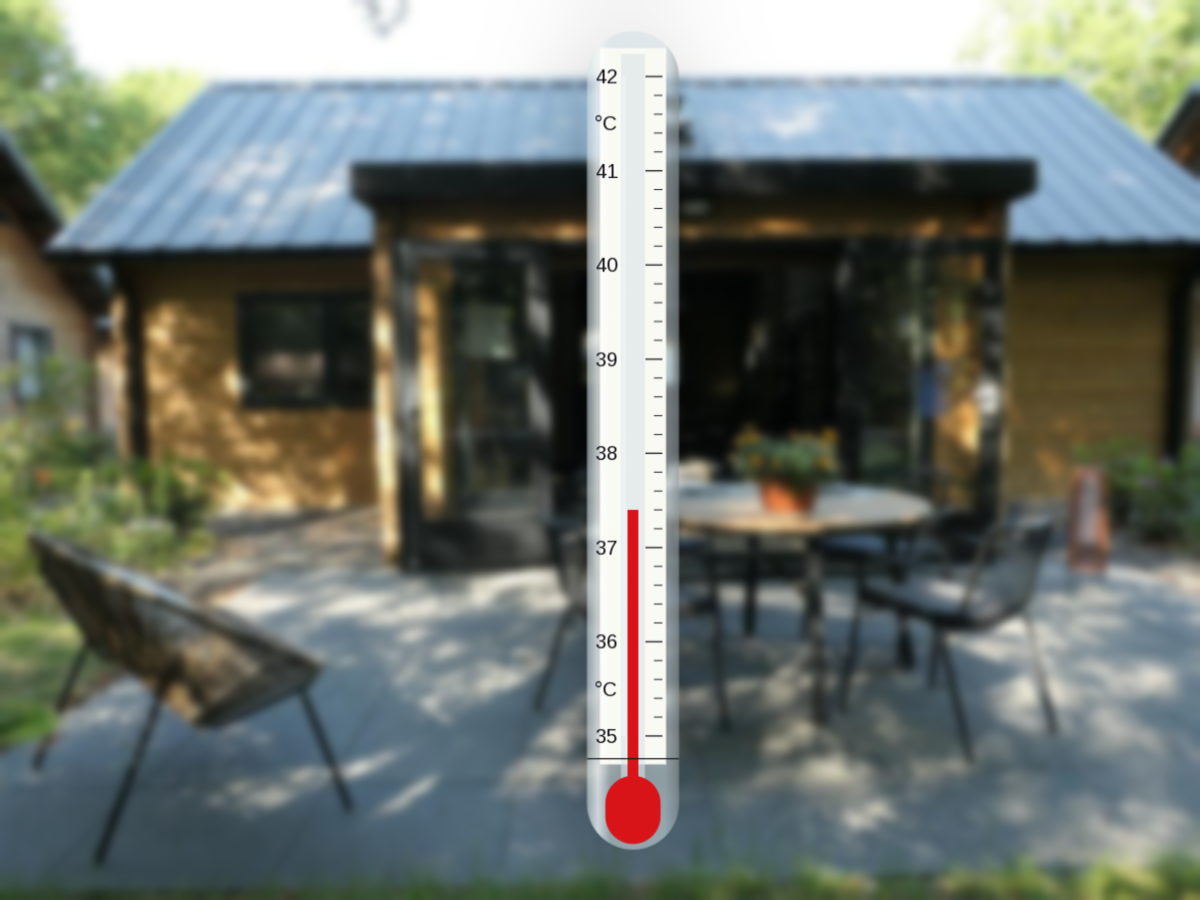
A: 37.4 °C
